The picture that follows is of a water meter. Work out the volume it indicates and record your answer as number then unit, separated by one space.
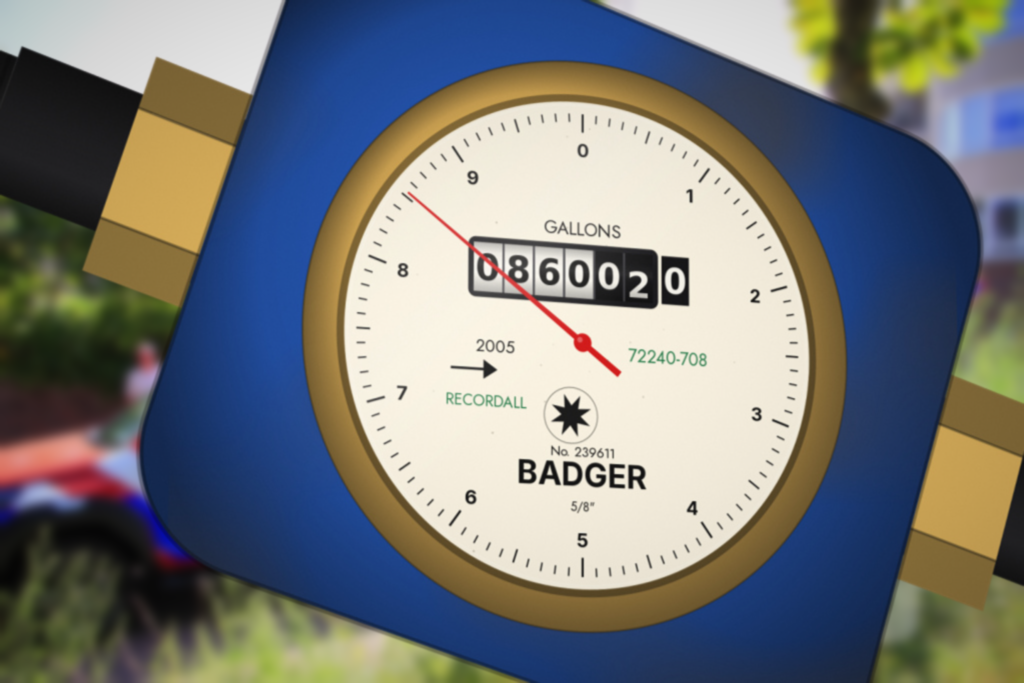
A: 860018.5 gal
